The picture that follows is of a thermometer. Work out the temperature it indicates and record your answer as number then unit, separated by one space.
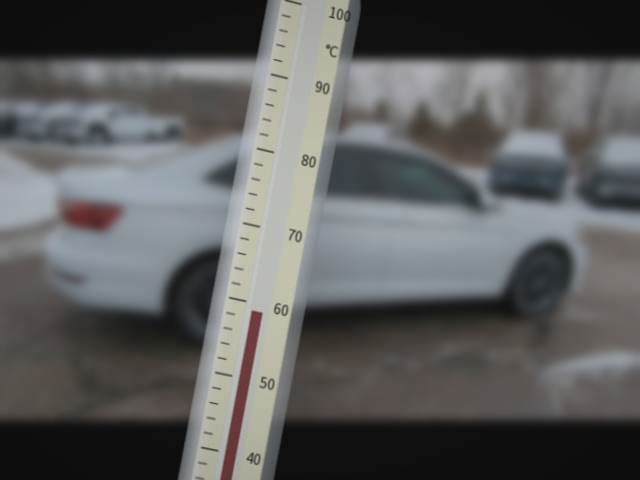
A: 59 °C
